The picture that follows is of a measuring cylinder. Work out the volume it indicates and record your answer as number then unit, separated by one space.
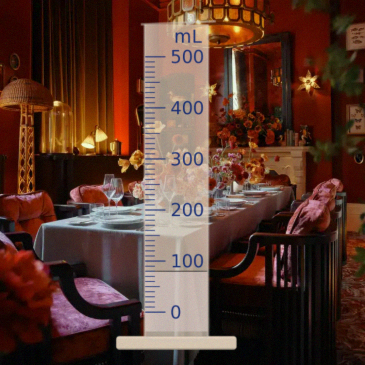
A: 80 mL
